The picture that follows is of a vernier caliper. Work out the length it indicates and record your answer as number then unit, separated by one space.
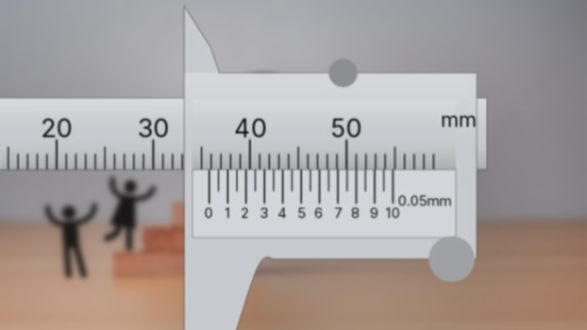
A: 35.8 mm
